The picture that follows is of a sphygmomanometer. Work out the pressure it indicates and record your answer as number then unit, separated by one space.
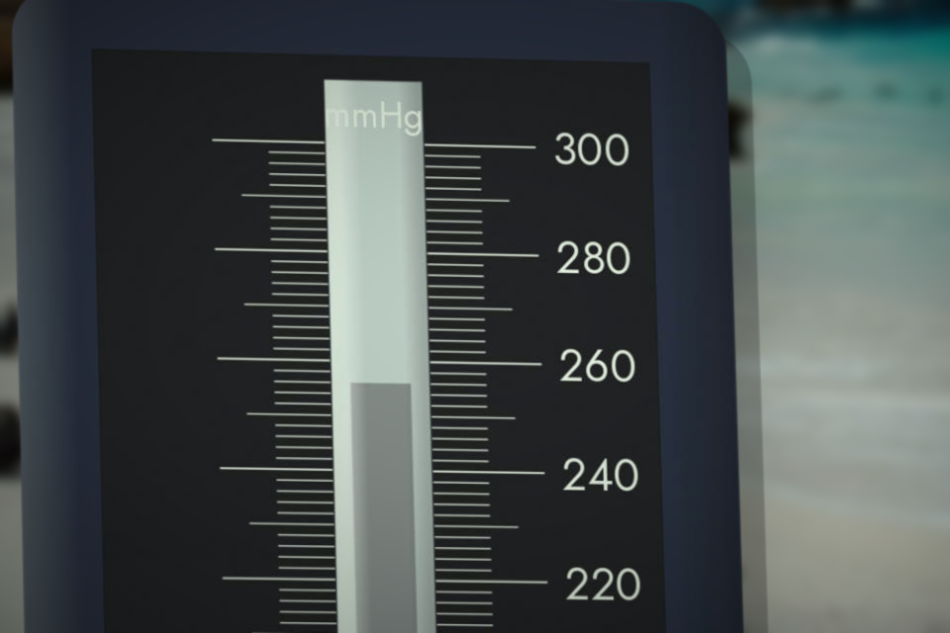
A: 256 mmHg
